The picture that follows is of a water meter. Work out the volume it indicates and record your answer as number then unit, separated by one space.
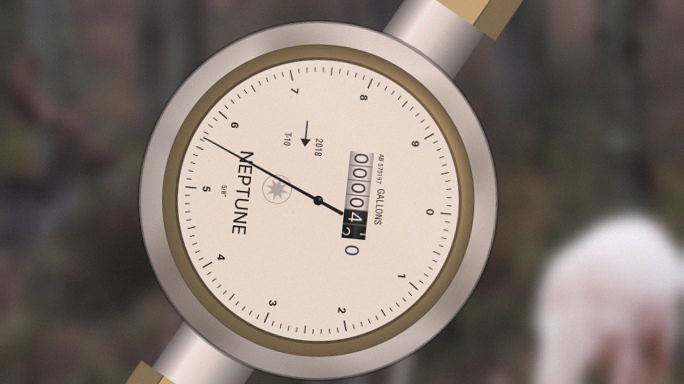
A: 415.6 gal
